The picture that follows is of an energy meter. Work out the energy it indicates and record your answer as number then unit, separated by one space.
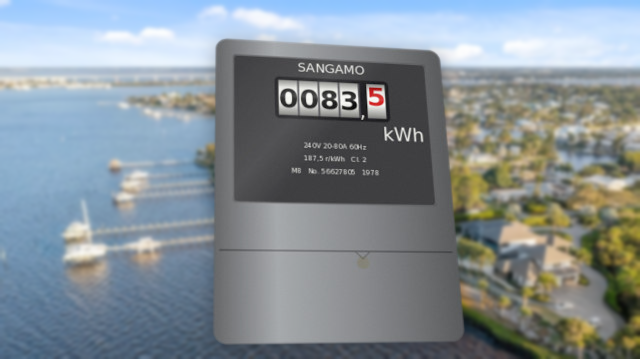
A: 83.5 kWh
